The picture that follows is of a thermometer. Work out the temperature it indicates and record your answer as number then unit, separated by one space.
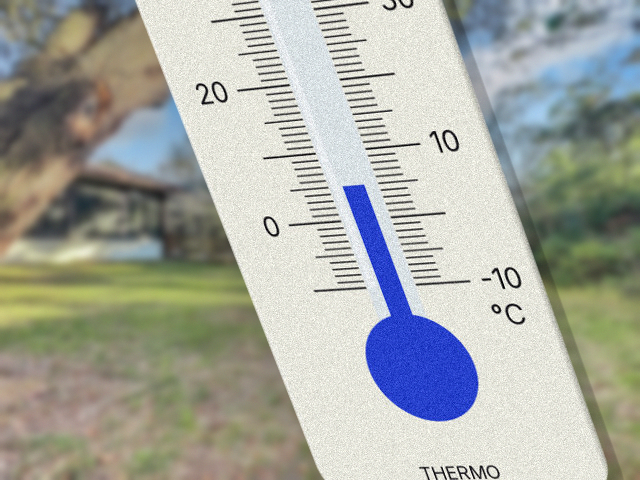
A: 5 °C
